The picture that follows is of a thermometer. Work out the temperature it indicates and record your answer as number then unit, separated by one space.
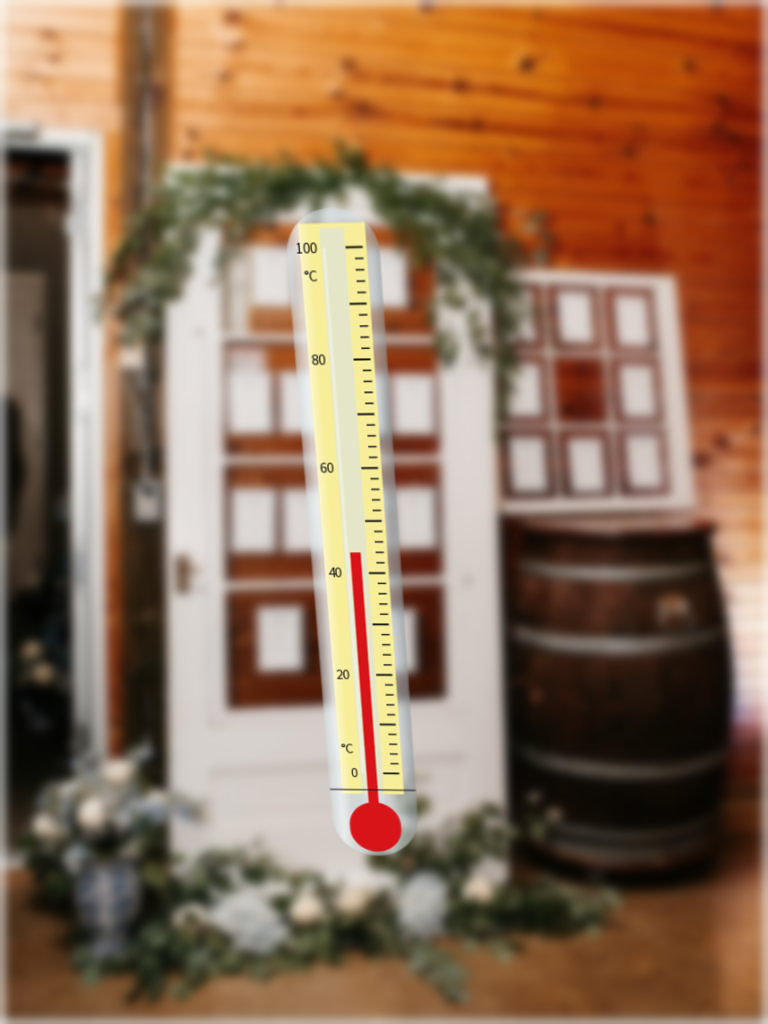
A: 44 °C
